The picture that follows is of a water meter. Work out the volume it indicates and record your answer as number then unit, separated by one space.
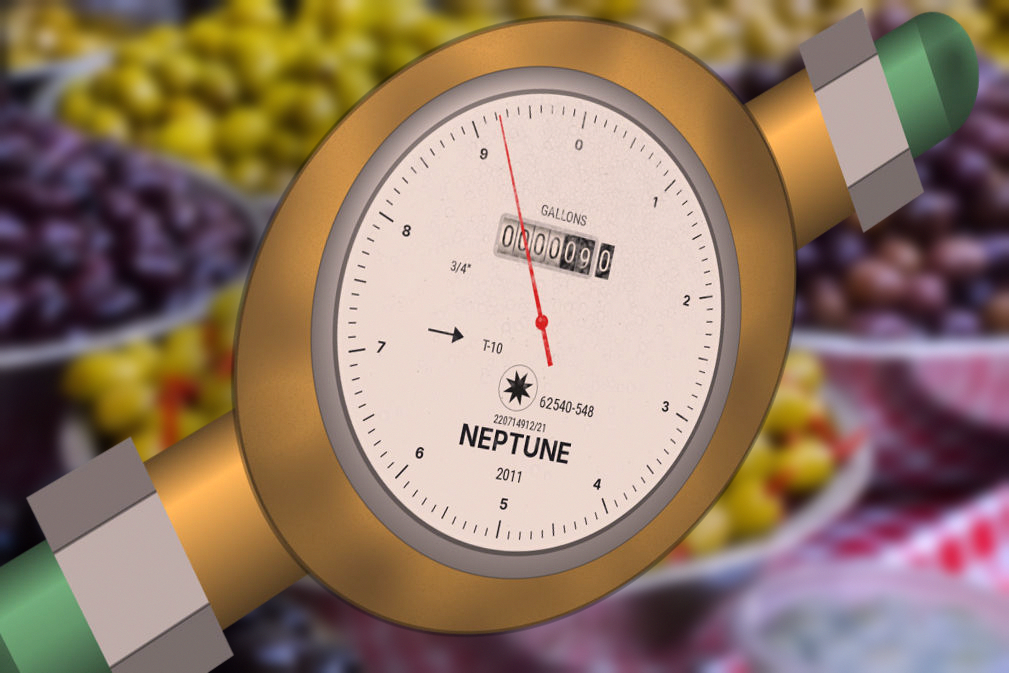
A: 89.2 gal
